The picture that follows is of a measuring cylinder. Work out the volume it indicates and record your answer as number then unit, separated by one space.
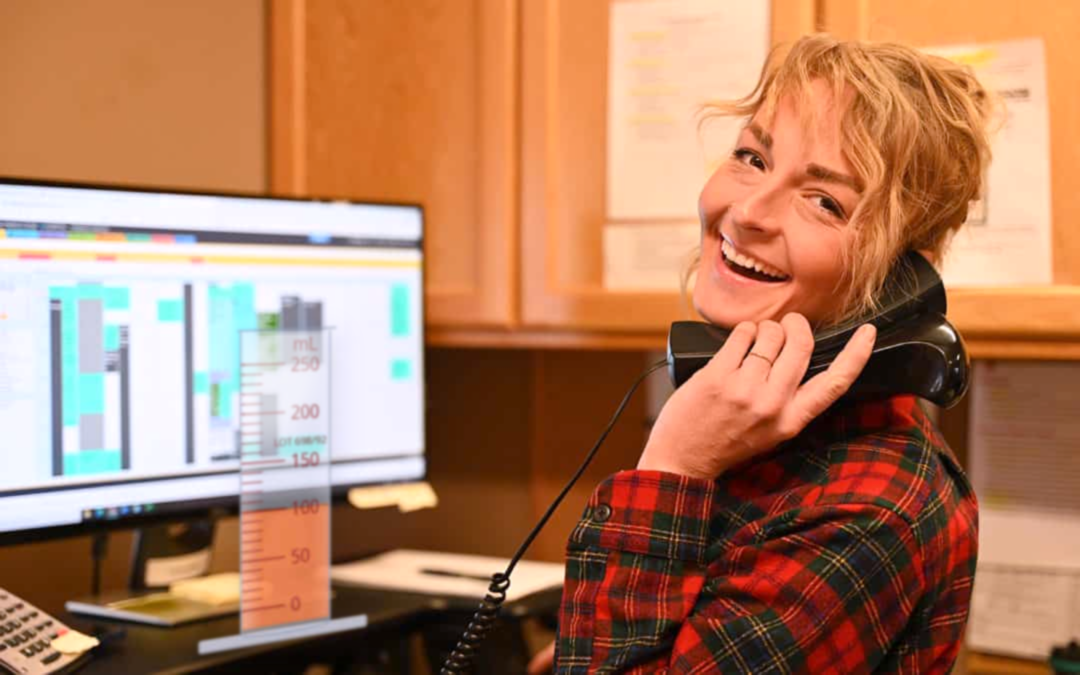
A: 100 mL
